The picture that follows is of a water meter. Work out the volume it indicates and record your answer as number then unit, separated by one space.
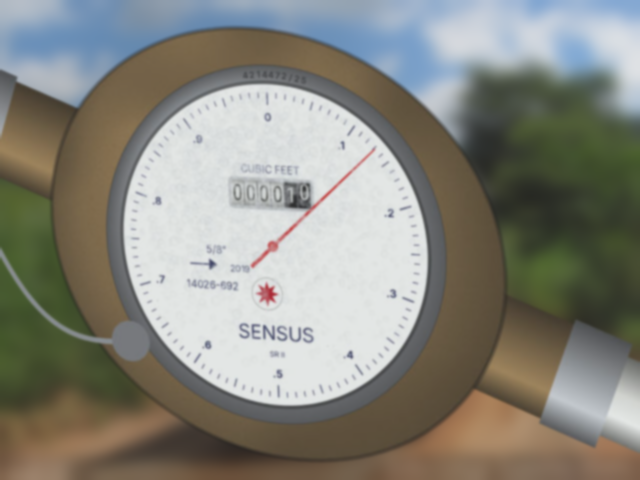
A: 10.13 ft³
